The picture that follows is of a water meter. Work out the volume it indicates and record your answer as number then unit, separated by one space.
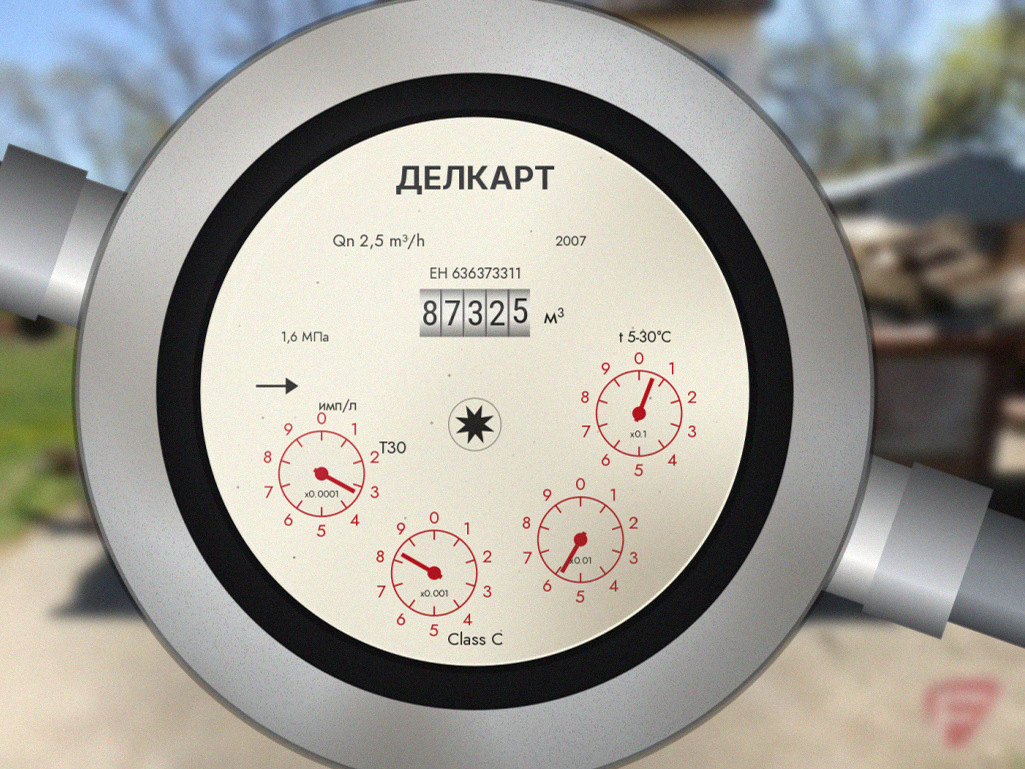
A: 87325.0583 m³
